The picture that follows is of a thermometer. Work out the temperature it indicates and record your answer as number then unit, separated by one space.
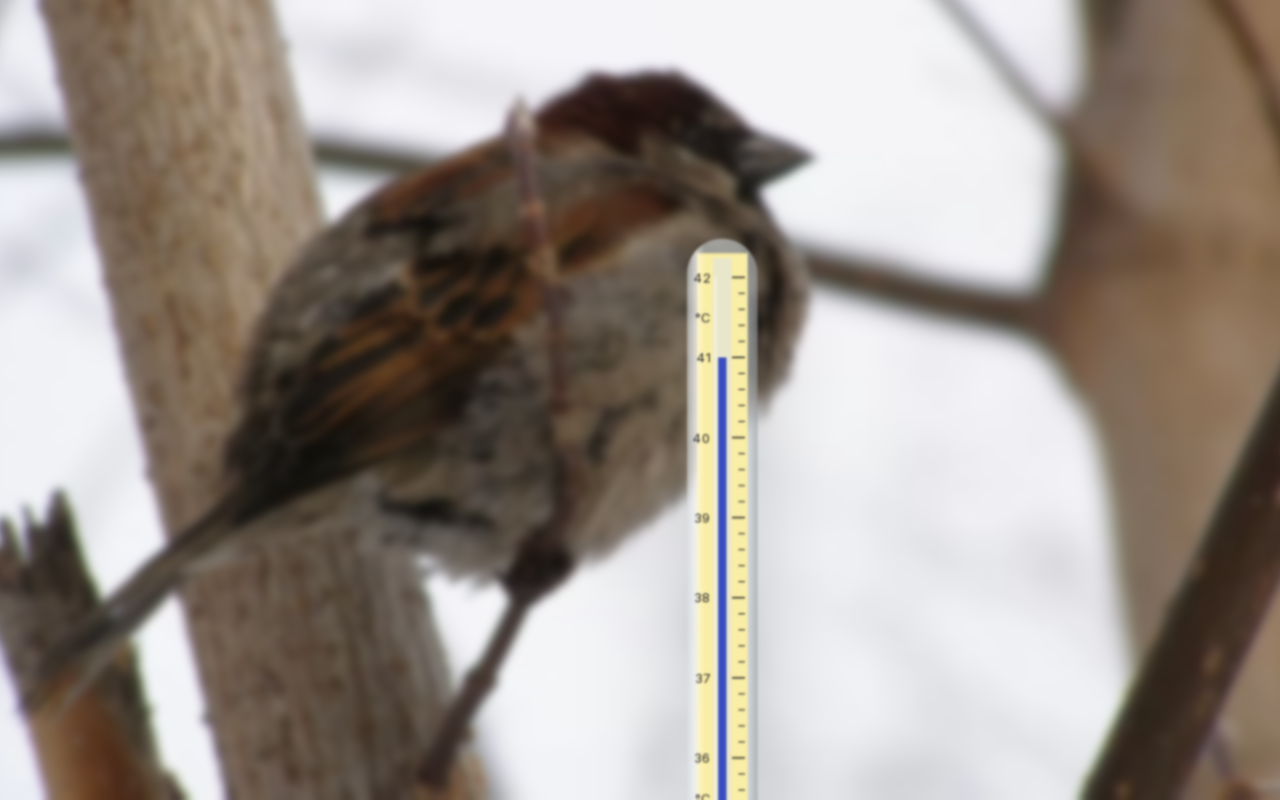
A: 41 °C
